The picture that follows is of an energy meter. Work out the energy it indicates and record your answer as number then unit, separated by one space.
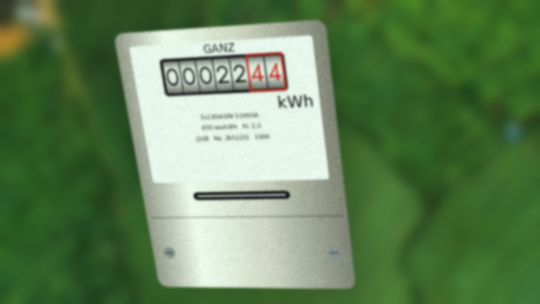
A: 22.44 kWh
